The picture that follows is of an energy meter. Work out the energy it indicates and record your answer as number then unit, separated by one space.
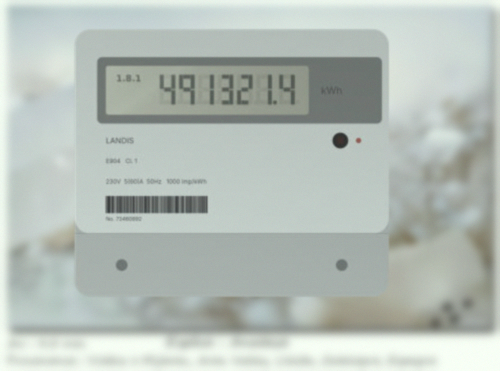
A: 491321.4 kWh
